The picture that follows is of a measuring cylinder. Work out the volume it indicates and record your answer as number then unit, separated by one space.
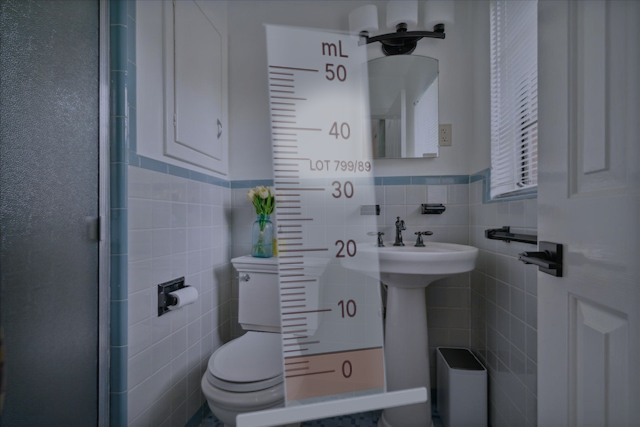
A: 3 mL
